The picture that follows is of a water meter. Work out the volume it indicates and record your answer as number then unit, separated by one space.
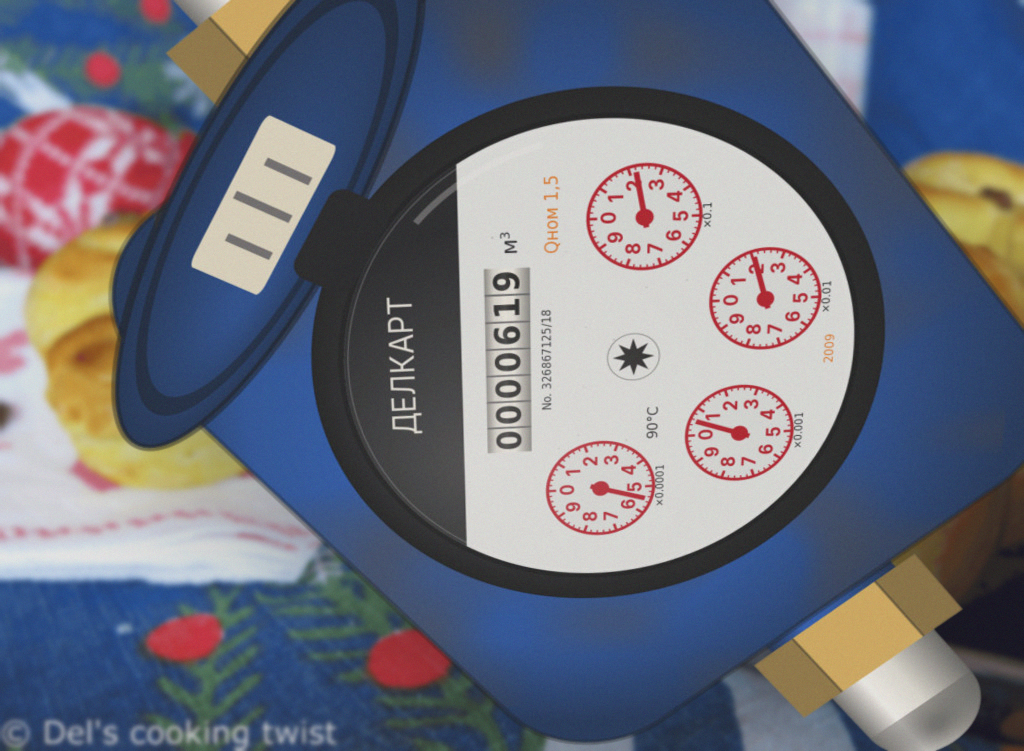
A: 619.2205 m³
